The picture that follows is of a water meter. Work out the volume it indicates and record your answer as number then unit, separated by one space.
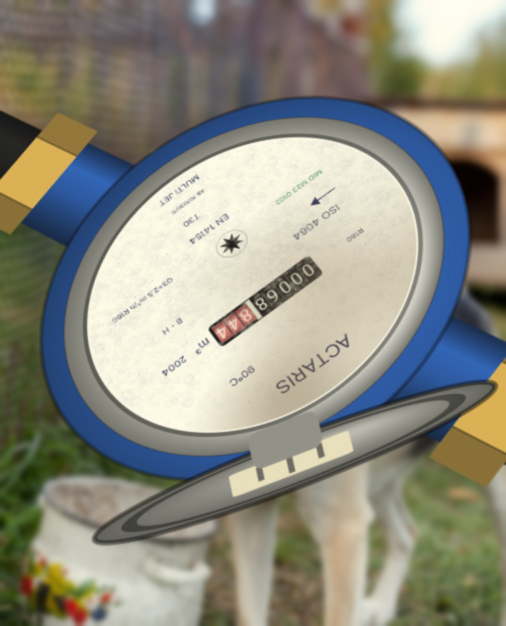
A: 68.844 m³
